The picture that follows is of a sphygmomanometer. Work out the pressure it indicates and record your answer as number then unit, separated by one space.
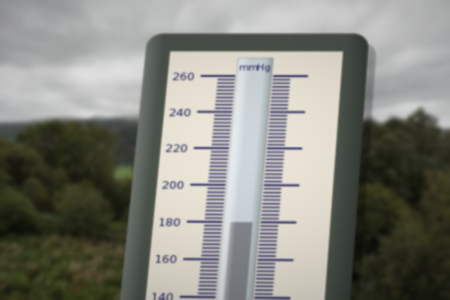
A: 180 mmHg
